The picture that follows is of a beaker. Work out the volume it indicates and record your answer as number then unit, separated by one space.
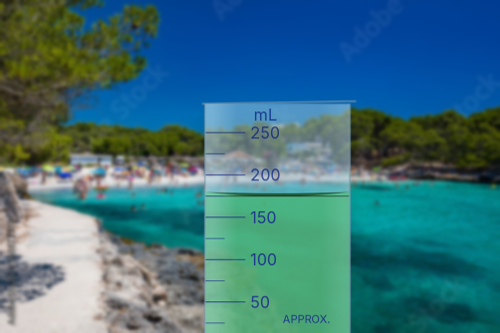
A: 175 mL
